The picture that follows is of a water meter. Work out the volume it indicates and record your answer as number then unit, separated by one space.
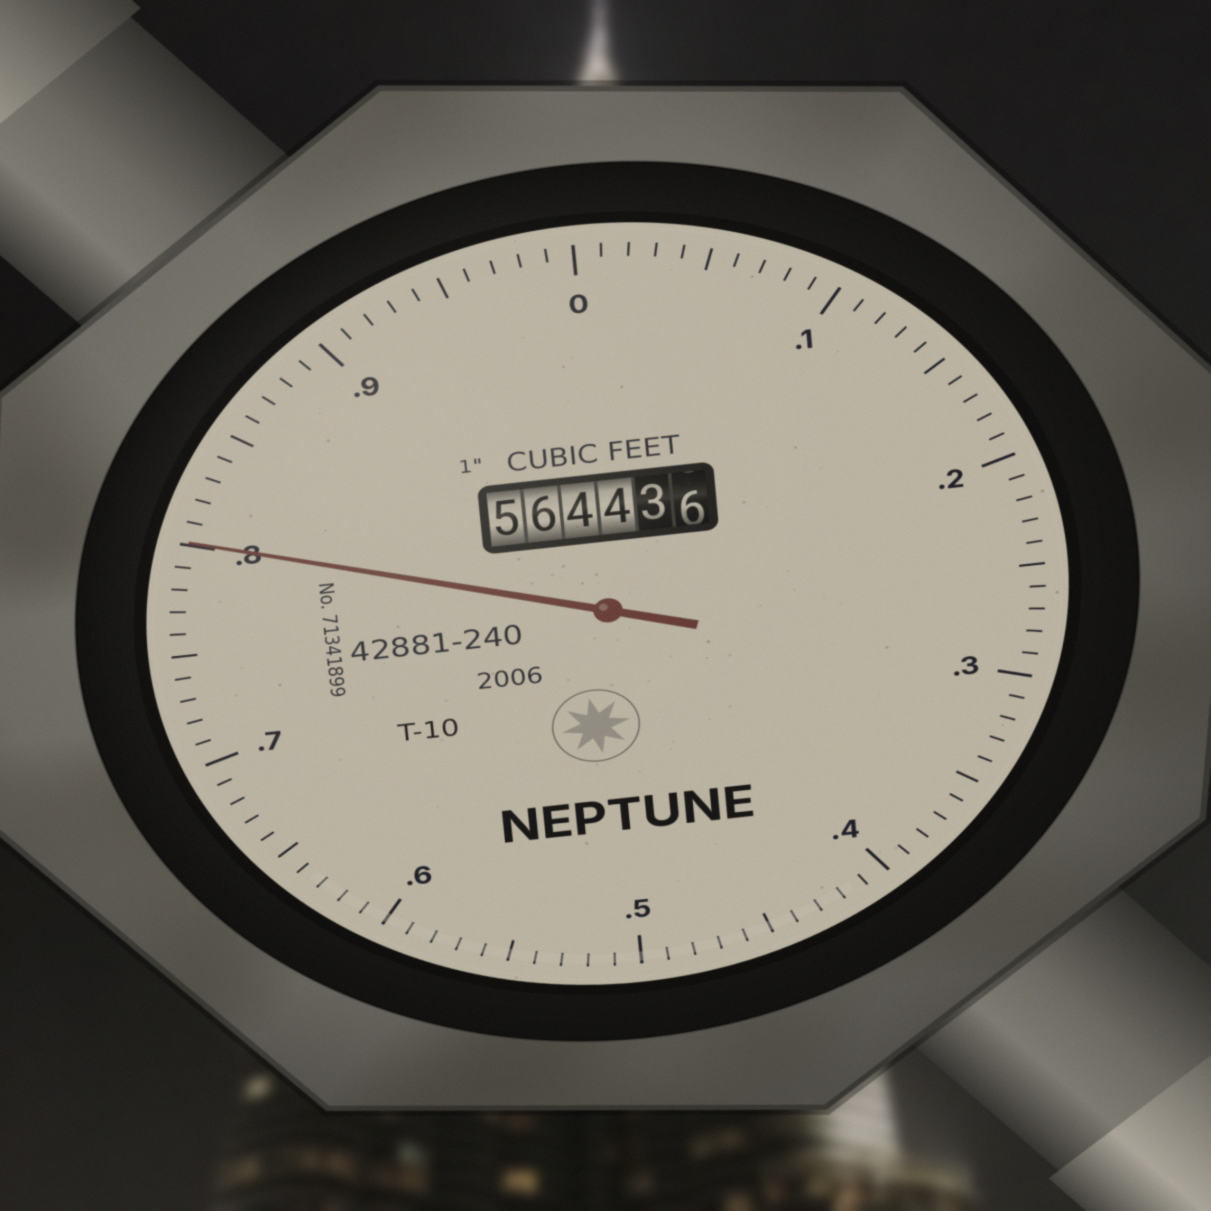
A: 564435.80 ft³
